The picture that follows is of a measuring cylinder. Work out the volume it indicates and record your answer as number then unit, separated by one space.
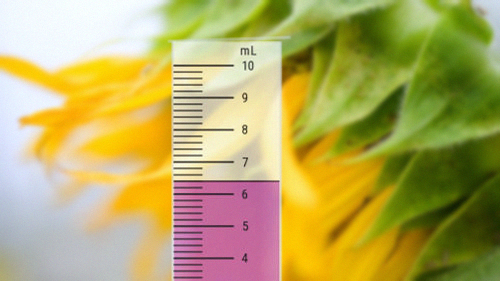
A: 6.4 mL
